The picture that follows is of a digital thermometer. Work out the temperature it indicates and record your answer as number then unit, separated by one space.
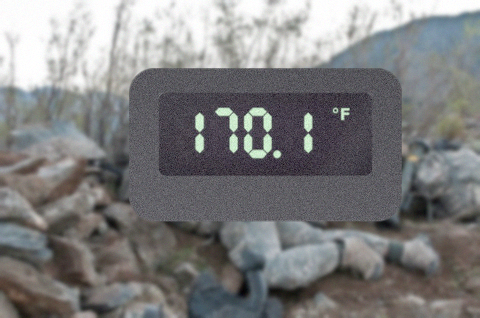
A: 170.1 °F
